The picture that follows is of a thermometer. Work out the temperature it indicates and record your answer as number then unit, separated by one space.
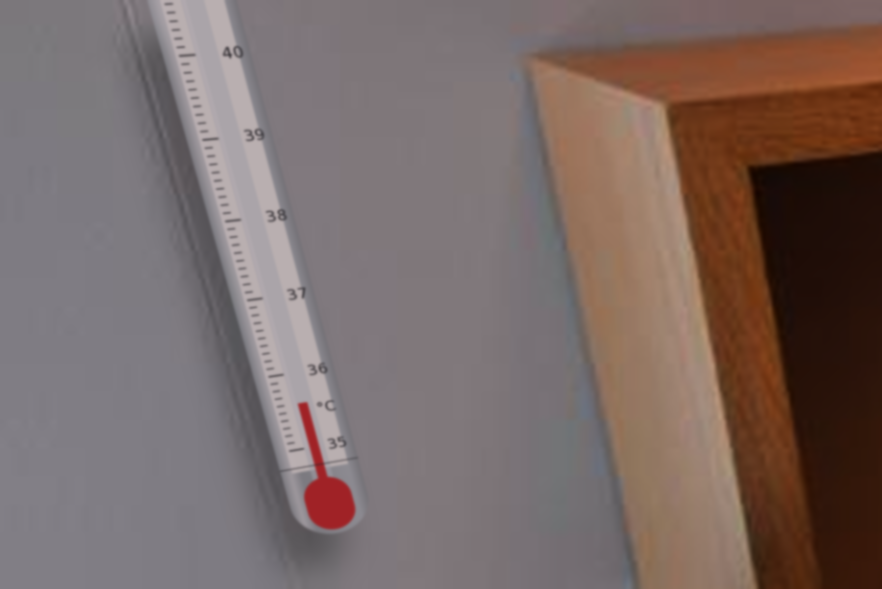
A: 35.6 °C
